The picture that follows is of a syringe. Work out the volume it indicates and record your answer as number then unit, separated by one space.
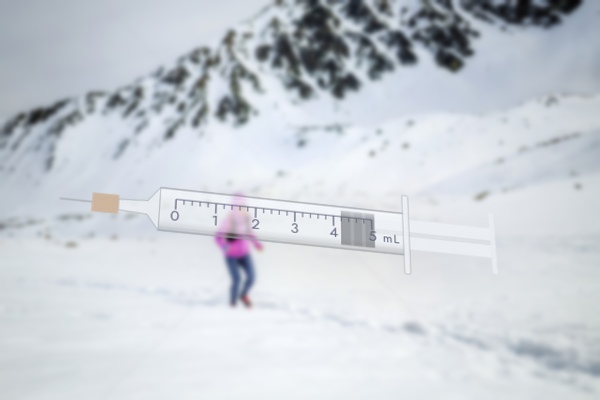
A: 4.2 mL
